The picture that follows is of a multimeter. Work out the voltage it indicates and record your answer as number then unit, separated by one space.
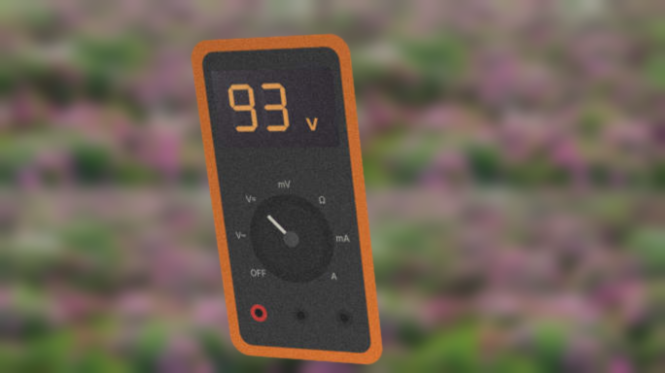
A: 93 V
